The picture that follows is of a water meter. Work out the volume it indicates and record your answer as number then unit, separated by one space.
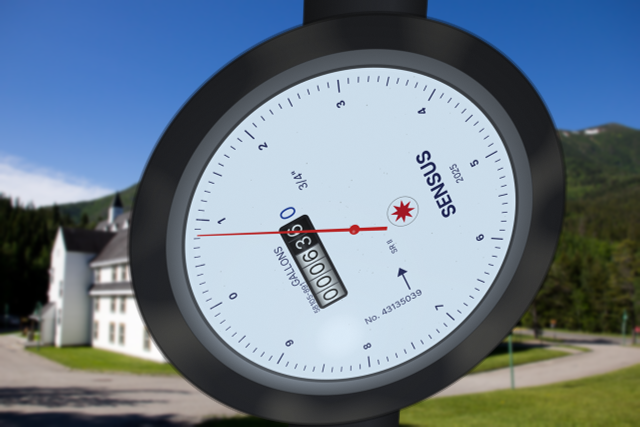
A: 6360.8 gal
